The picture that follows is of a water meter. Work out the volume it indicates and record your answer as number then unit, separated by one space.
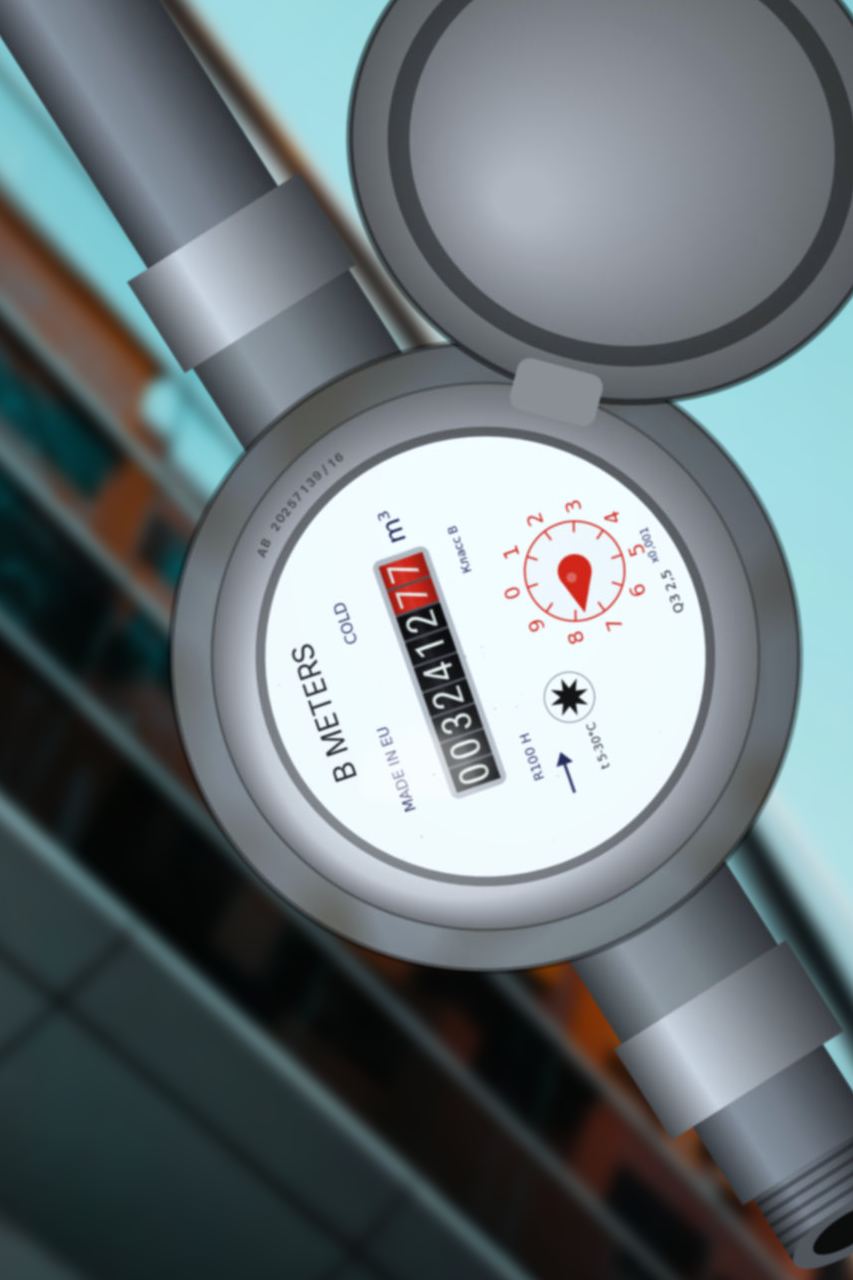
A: 32412.777 m³
